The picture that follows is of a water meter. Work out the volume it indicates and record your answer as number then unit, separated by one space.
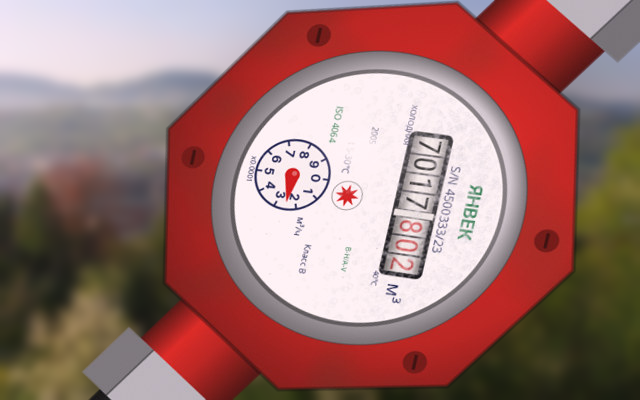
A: 7017.8022 m³
